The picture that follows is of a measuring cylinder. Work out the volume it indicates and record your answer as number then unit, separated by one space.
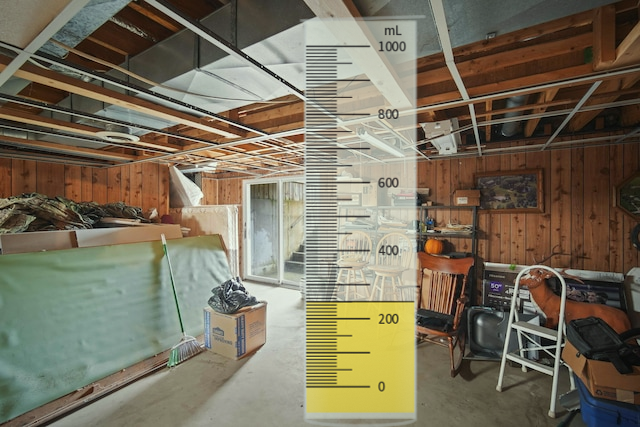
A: 250 mL
